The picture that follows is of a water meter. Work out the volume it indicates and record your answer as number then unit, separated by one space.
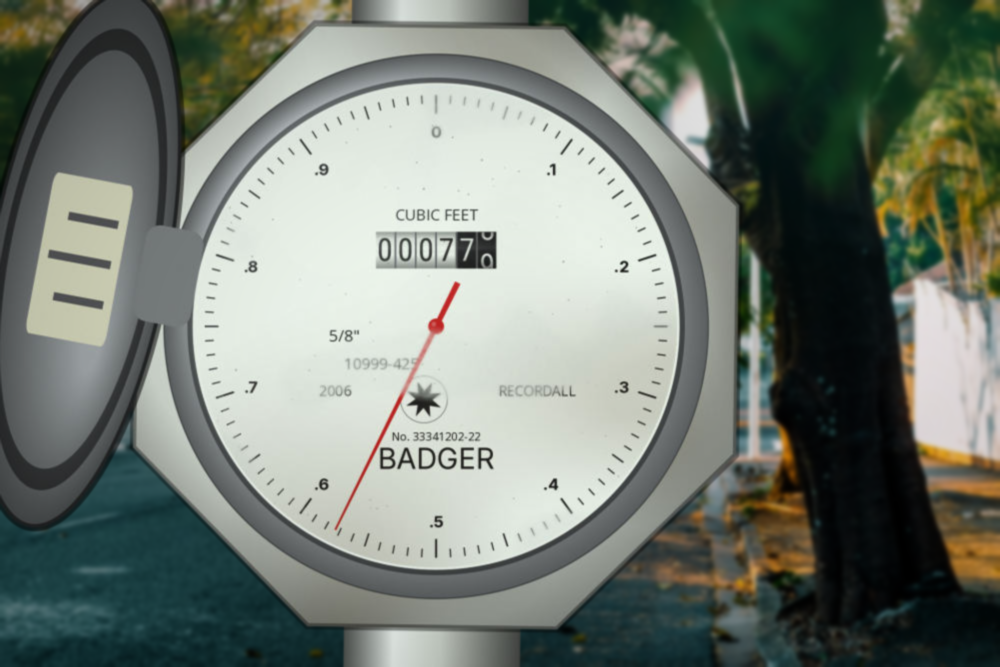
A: 778.57 ft³
